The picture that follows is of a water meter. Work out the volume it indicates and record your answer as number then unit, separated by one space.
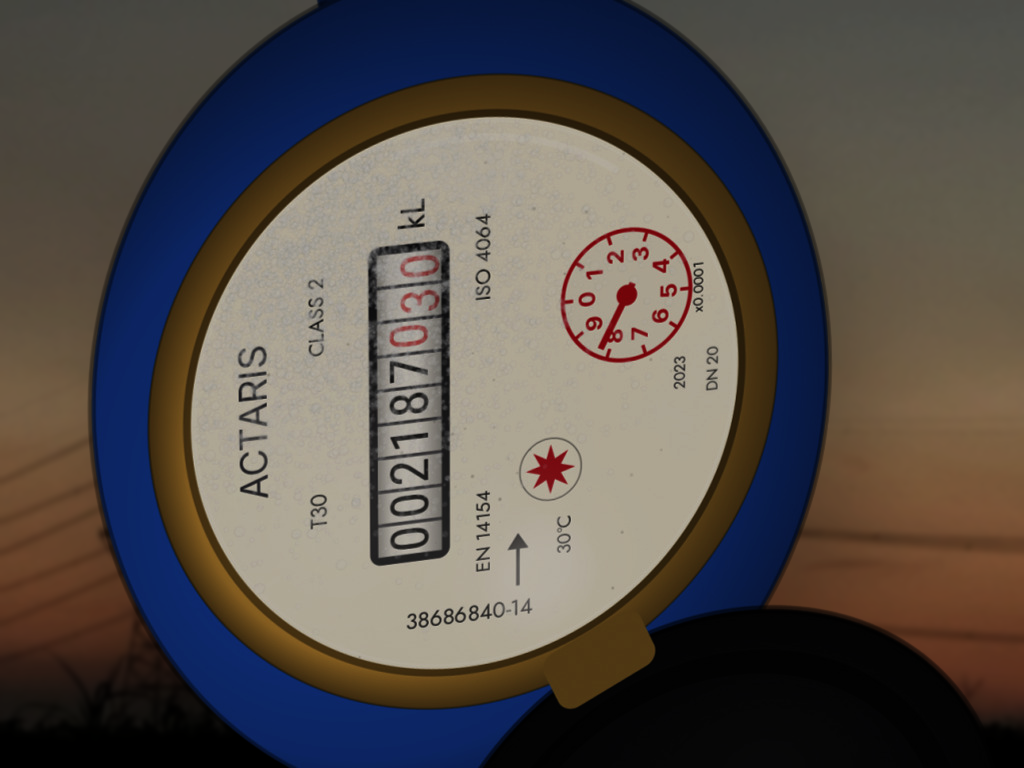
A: 2187.0298 kL
